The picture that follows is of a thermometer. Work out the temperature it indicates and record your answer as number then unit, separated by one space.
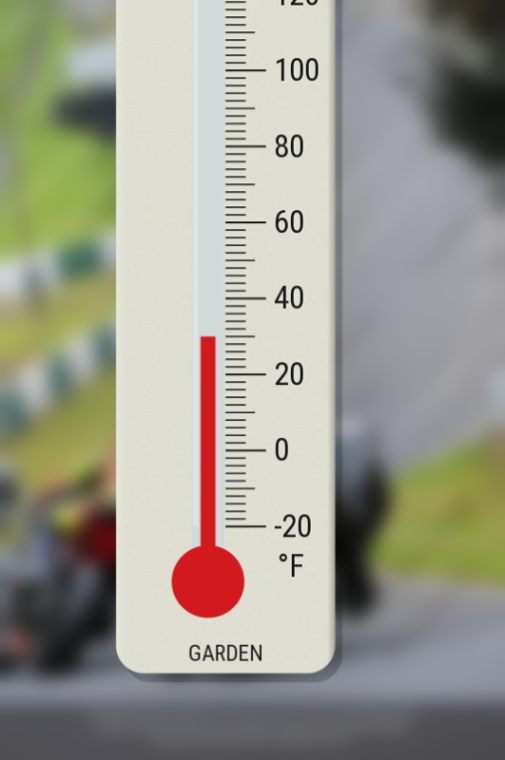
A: 30 °F
